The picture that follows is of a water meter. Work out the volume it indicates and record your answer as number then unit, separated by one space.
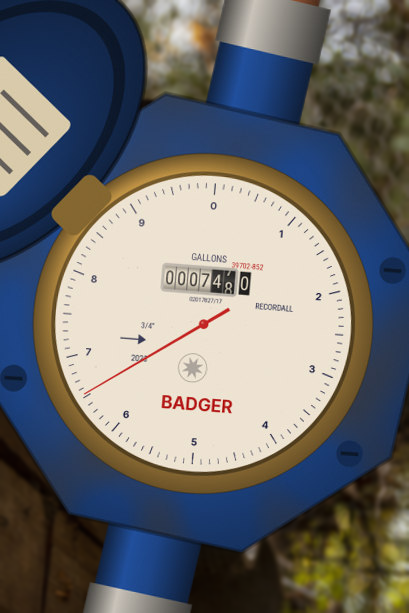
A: 7476.5 gal
